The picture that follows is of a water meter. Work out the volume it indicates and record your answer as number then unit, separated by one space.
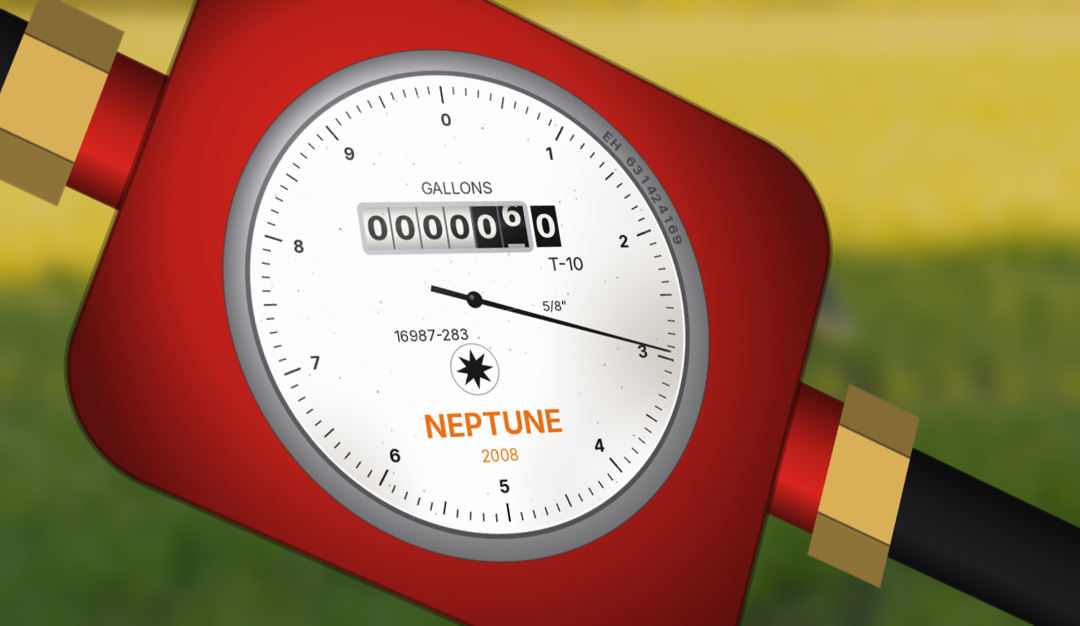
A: 62.9 gal
